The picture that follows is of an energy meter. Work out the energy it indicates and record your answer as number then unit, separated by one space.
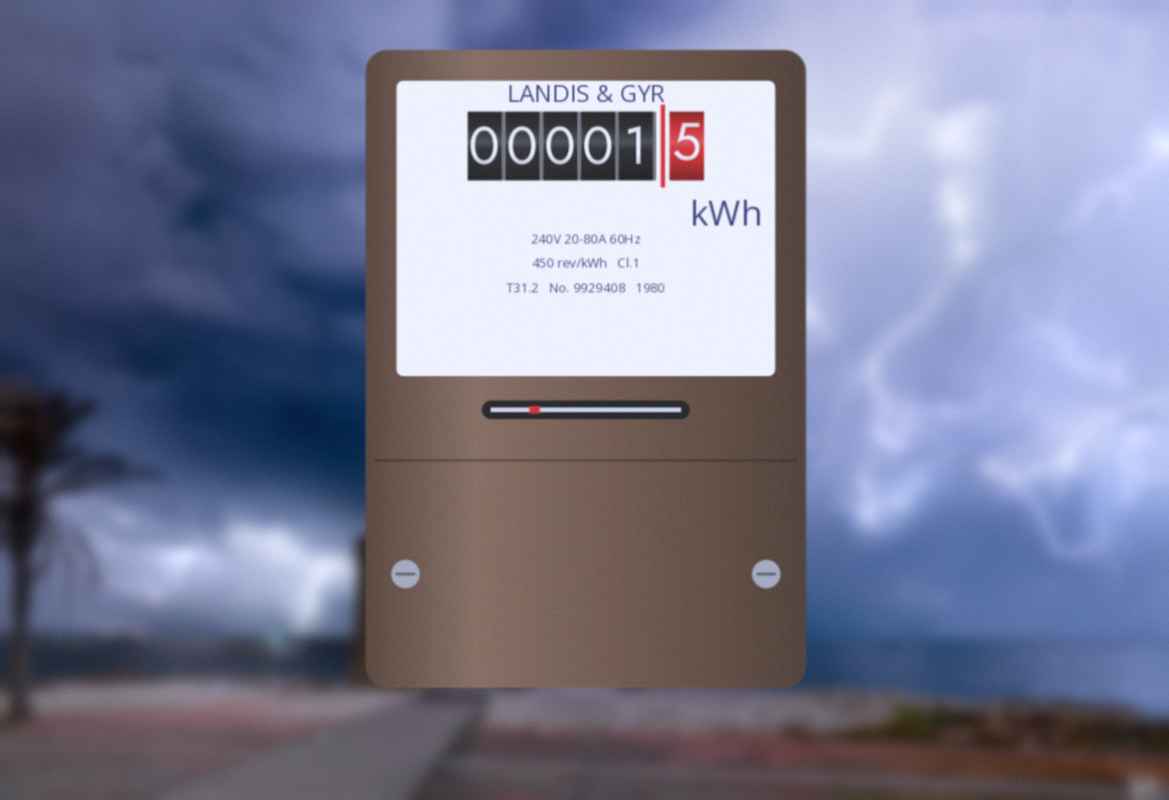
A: 1.5 kWh
